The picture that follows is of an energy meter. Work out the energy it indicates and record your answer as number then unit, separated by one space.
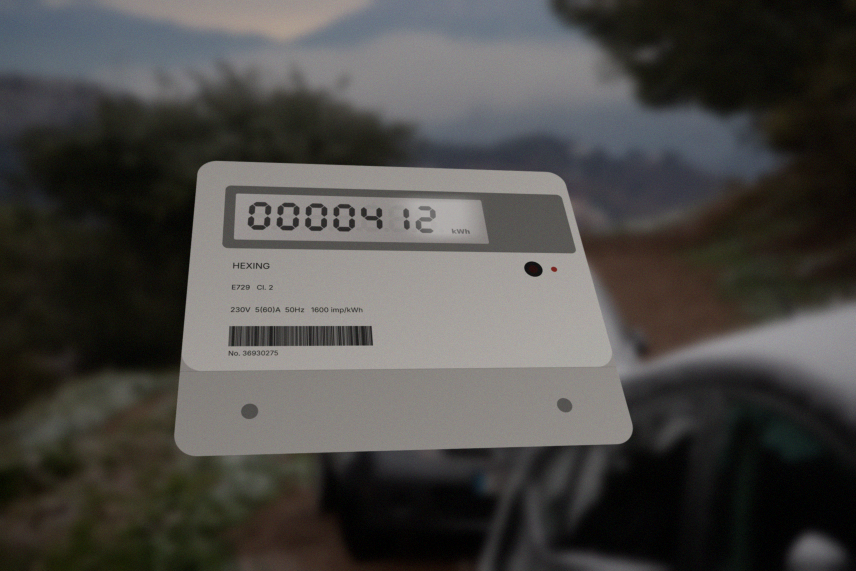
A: 412 kWh
